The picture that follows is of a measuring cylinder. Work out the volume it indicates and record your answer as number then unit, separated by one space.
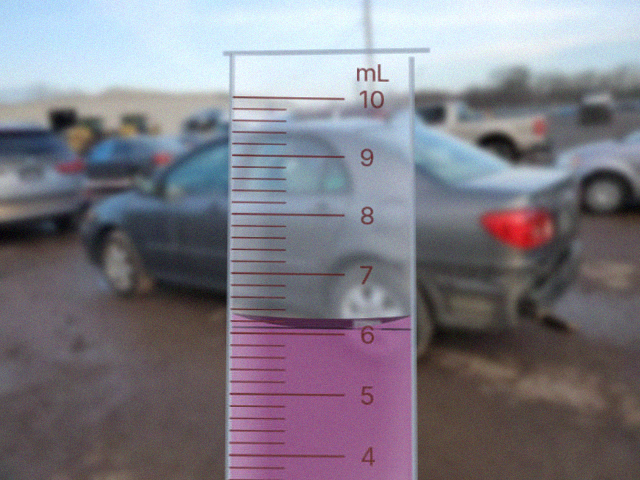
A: 6.1 mL
